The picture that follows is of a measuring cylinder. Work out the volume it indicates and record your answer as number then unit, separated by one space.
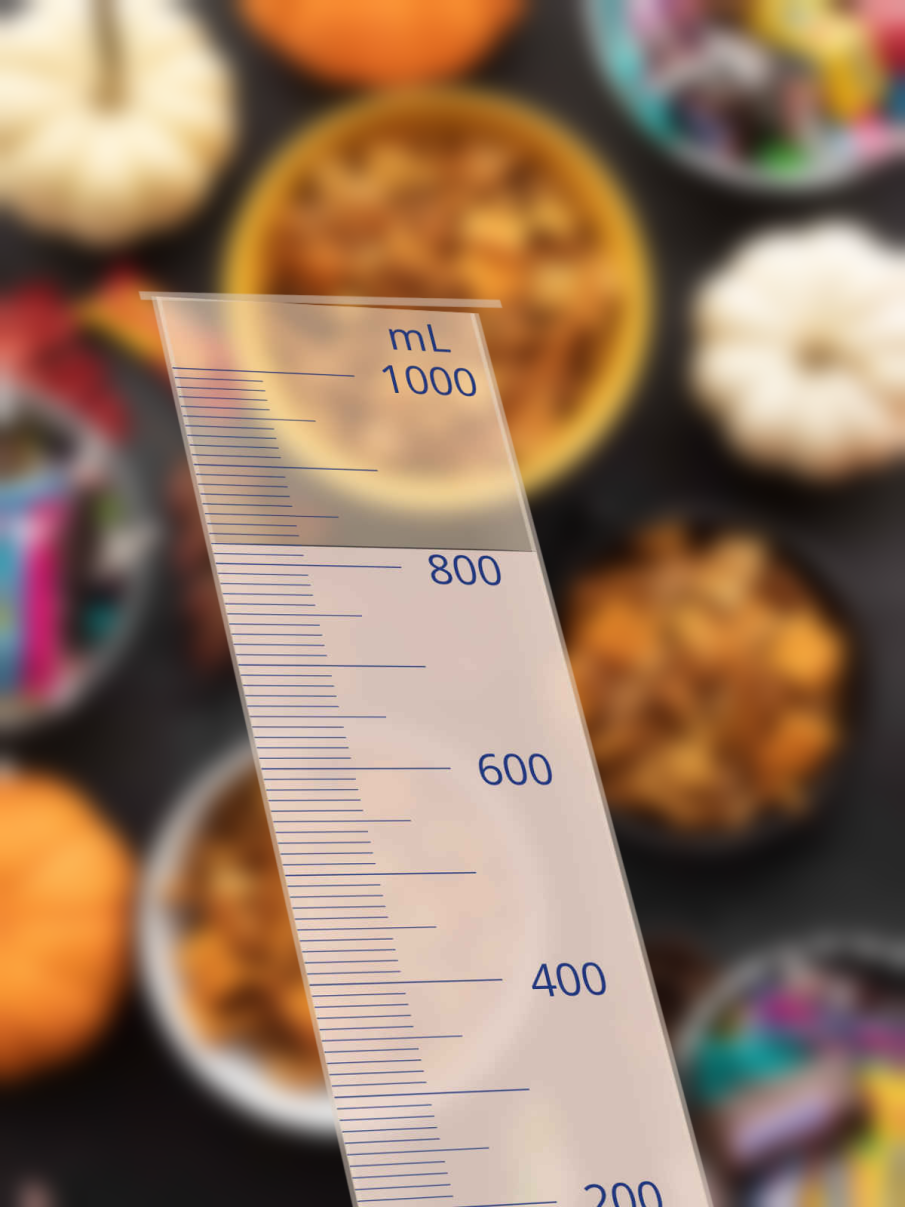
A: 820 mL
